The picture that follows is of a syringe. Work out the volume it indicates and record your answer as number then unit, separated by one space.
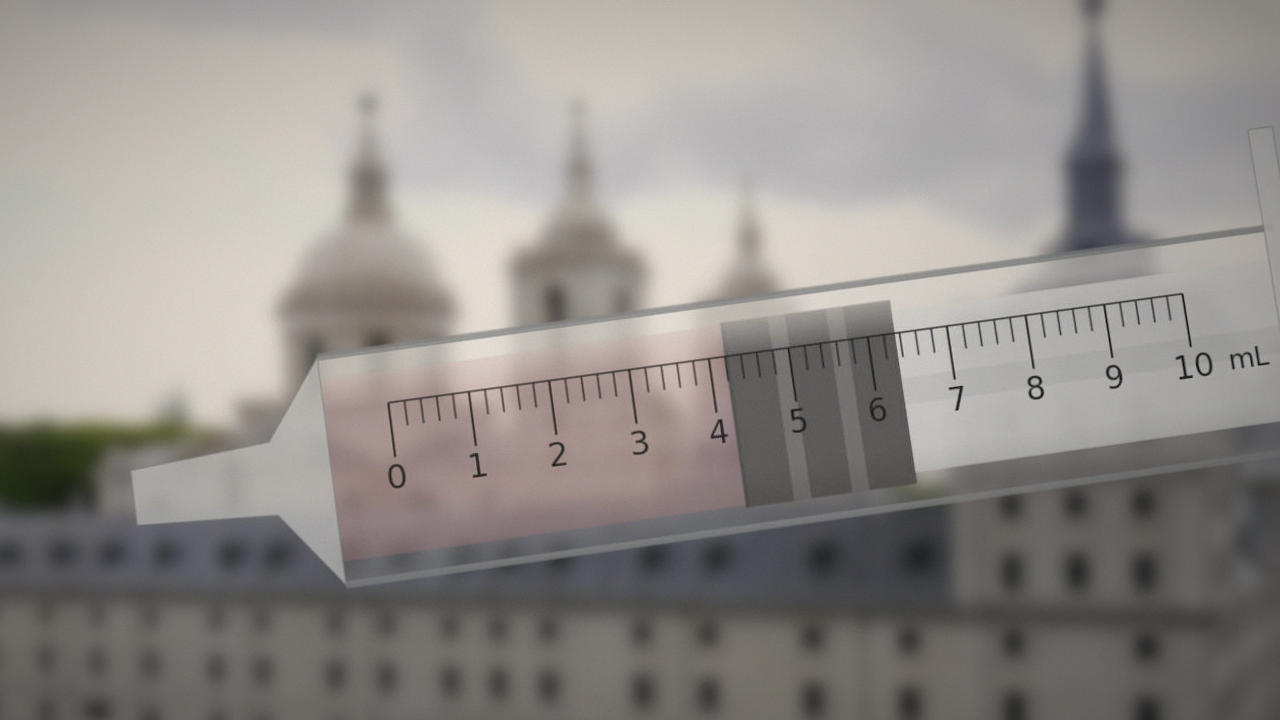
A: 4.2 mL
